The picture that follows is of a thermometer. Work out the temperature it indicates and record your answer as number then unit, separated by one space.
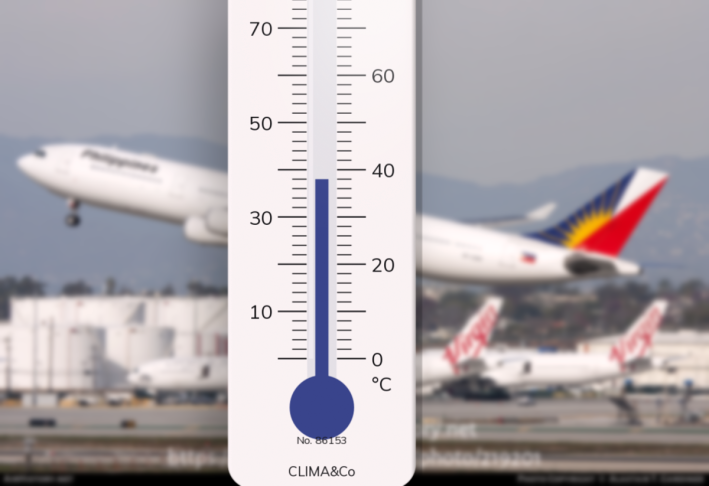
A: 38 °C
